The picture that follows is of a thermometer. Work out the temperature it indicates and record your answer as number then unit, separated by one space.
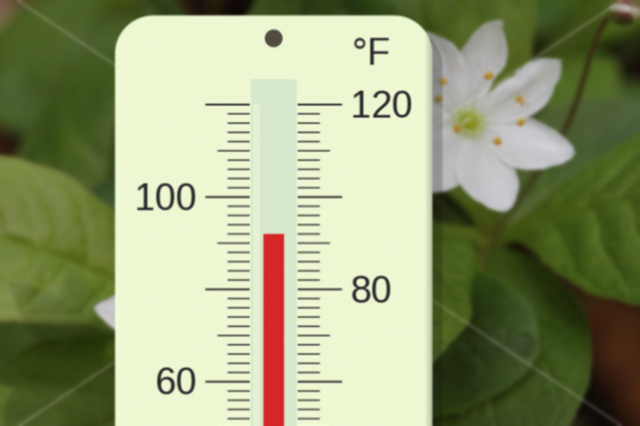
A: 92 °F
